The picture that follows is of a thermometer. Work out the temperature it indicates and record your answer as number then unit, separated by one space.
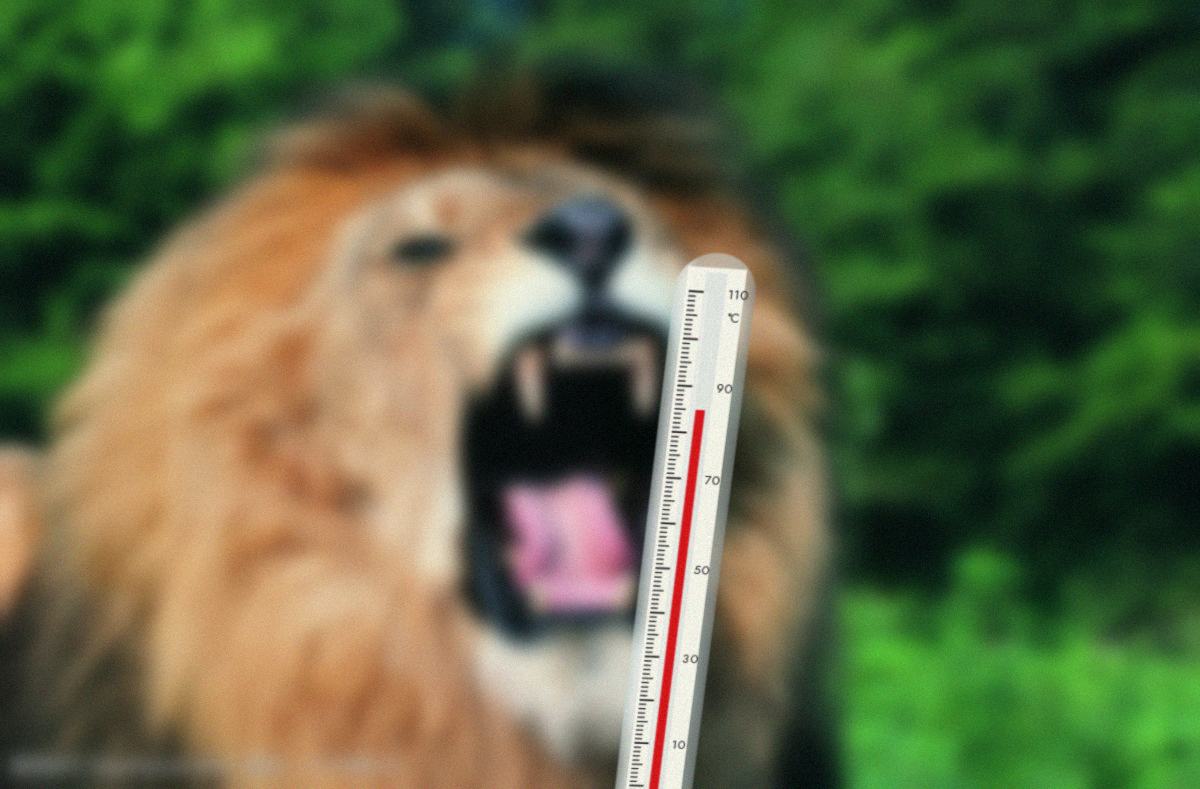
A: 85 °C
